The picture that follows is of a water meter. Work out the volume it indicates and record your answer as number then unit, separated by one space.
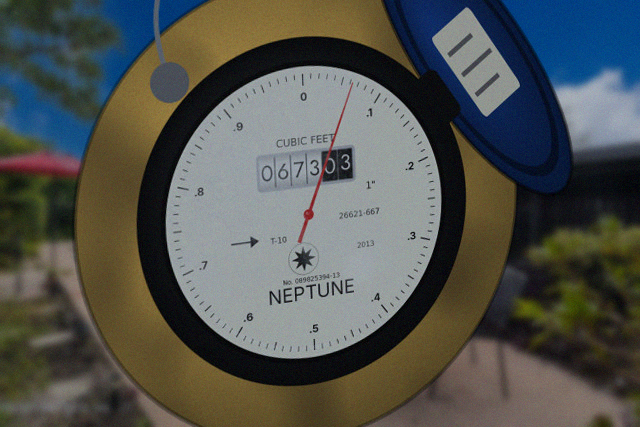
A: 67303.06 ft³
